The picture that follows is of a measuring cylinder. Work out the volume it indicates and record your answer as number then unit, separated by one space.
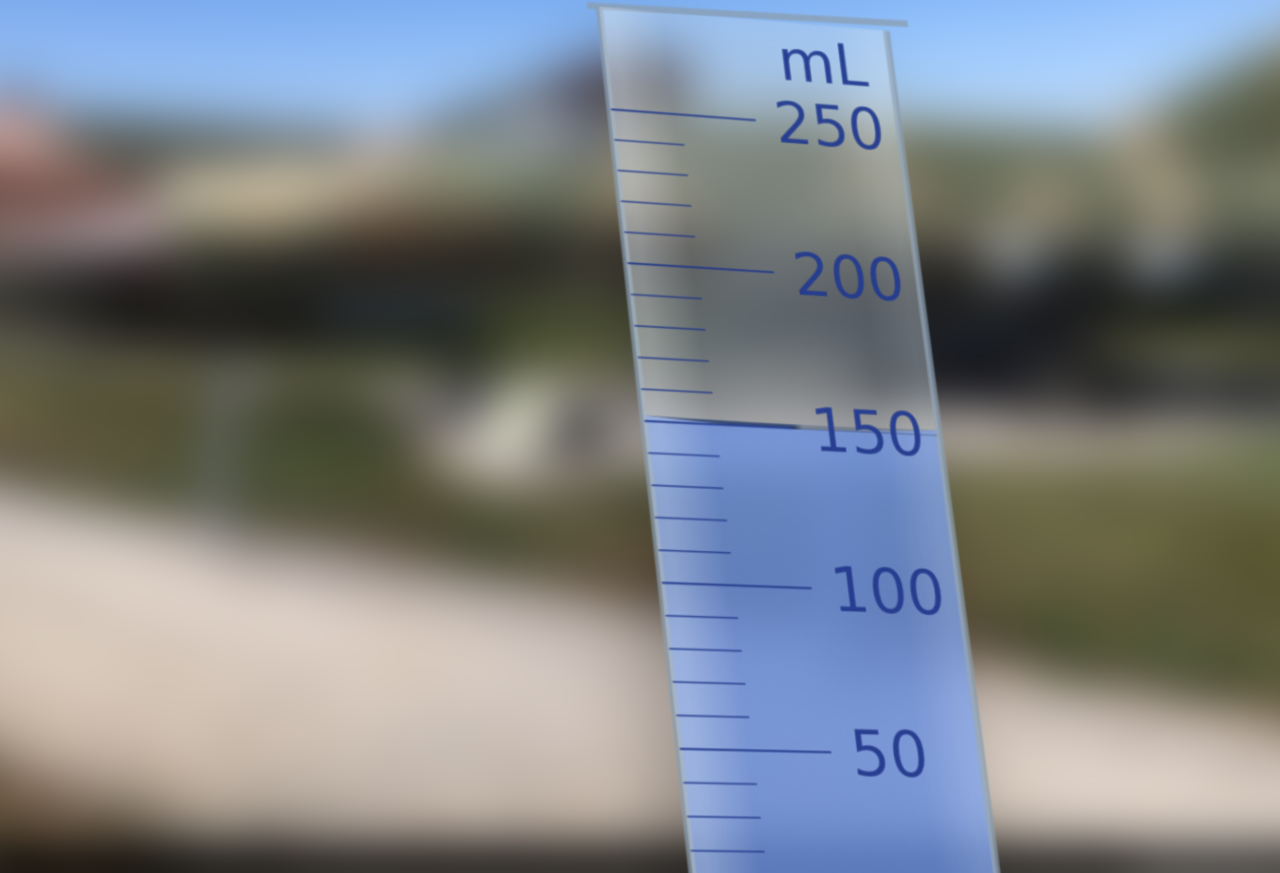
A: 150 mL
